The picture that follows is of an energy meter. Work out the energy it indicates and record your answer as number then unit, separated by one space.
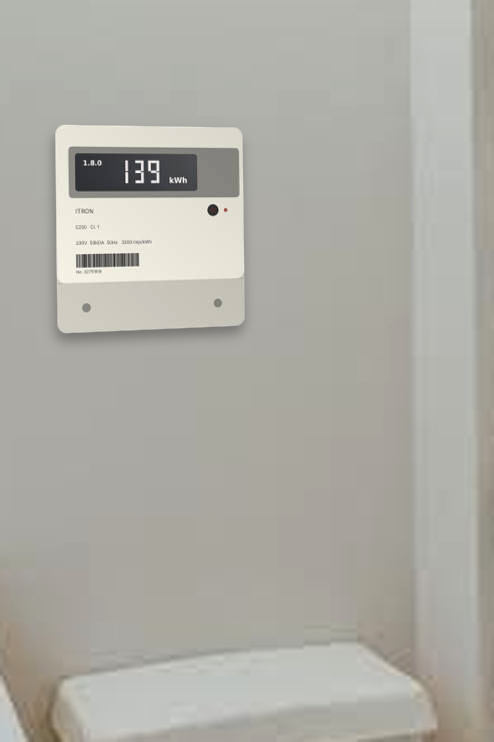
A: 139 kWh
